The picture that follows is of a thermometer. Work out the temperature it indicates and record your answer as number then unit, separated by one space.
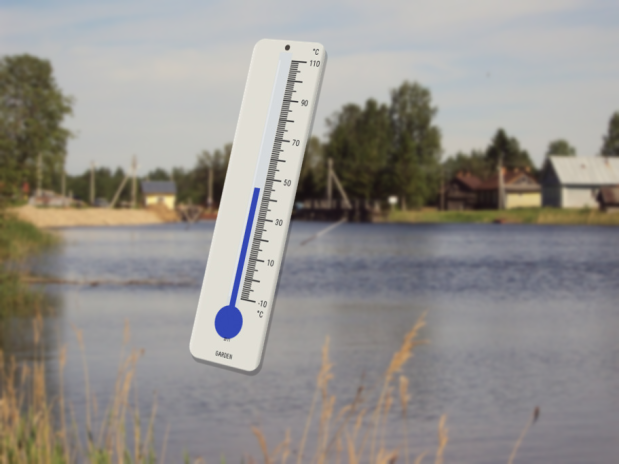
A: 45 °C
